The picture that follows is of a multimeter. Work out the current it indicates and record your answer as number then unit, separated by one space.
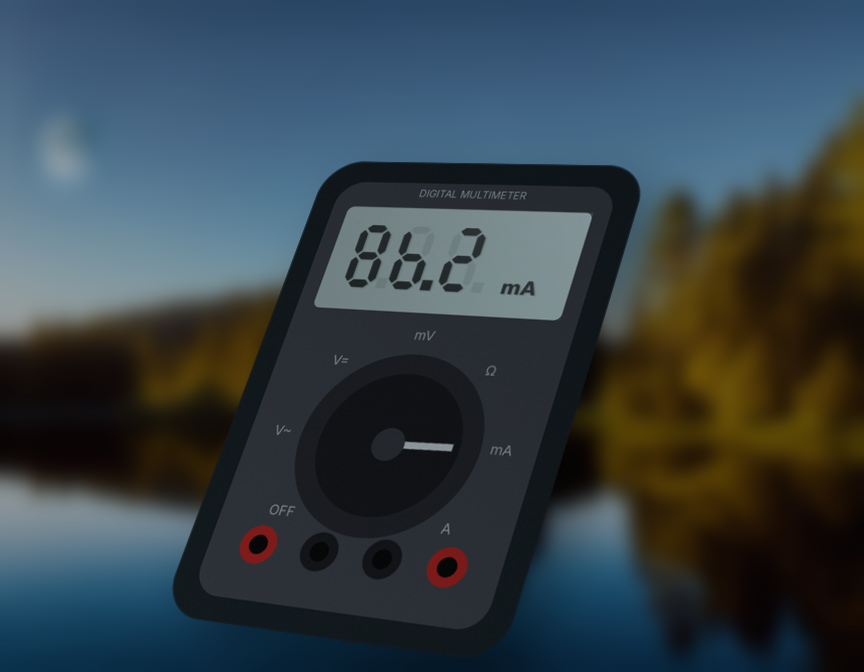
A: 86.2 mA
